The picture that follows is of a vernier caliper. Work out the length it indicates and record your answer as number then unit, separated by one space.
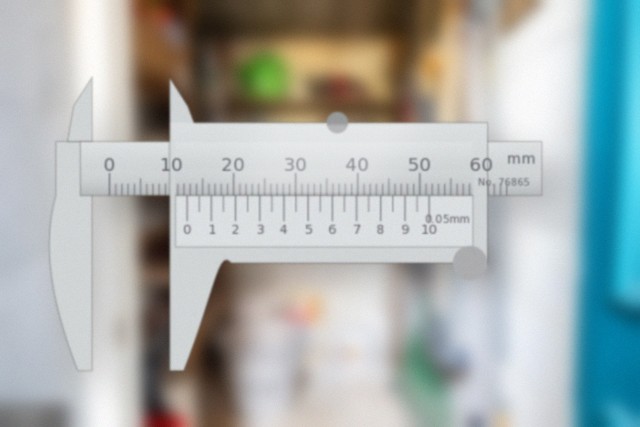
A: 12.5 mm
